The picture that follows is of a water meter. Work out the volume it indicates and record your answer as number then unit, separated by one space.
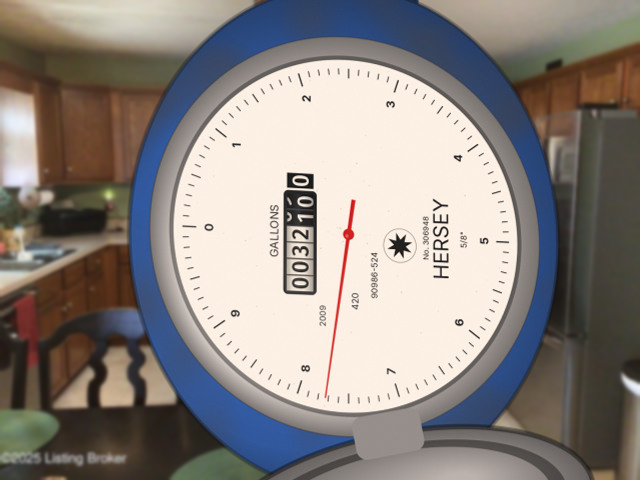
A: 32097.7 gal
